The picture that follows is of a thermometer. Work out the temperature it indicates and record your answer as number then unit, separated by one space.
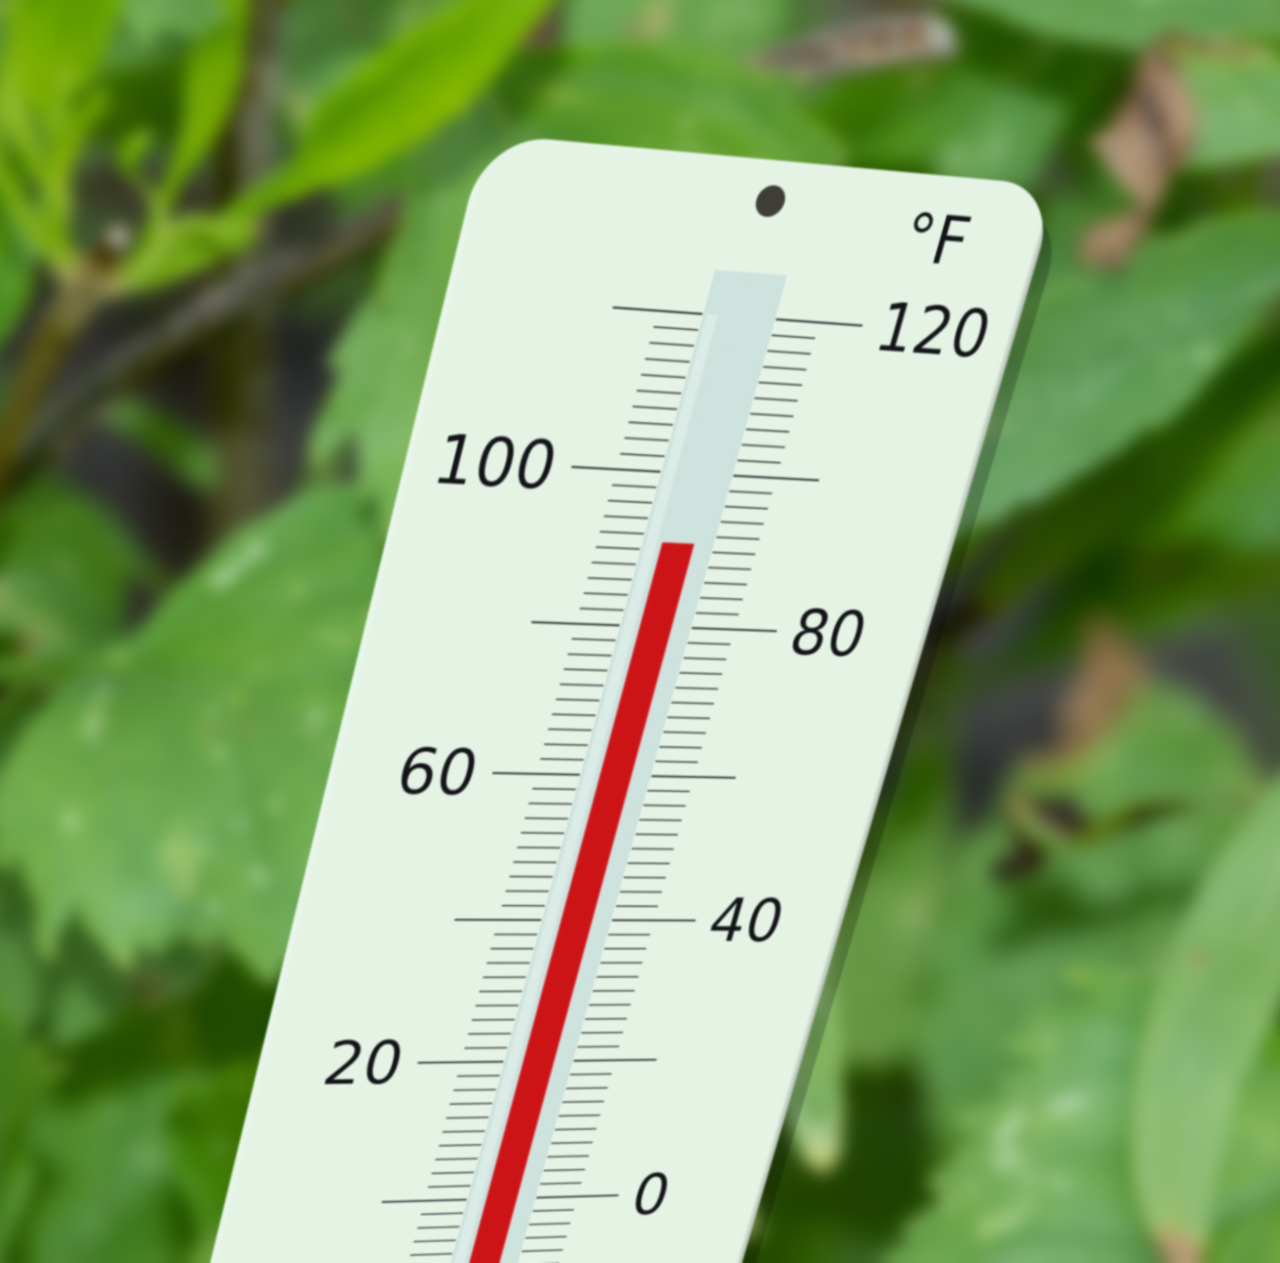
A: 91 °F
